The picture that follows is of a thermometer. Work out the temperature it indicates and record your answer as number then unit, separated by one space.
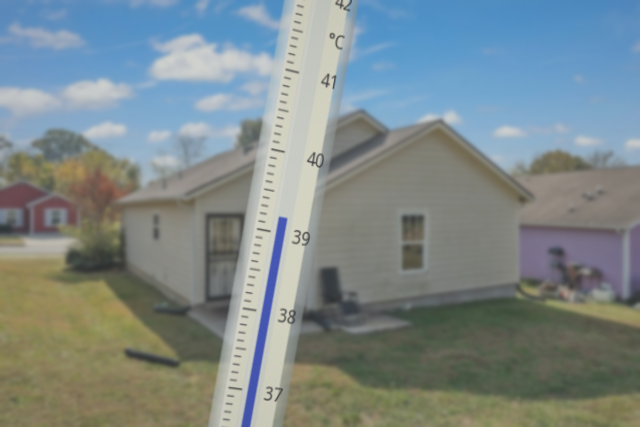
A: 39.2 °C
